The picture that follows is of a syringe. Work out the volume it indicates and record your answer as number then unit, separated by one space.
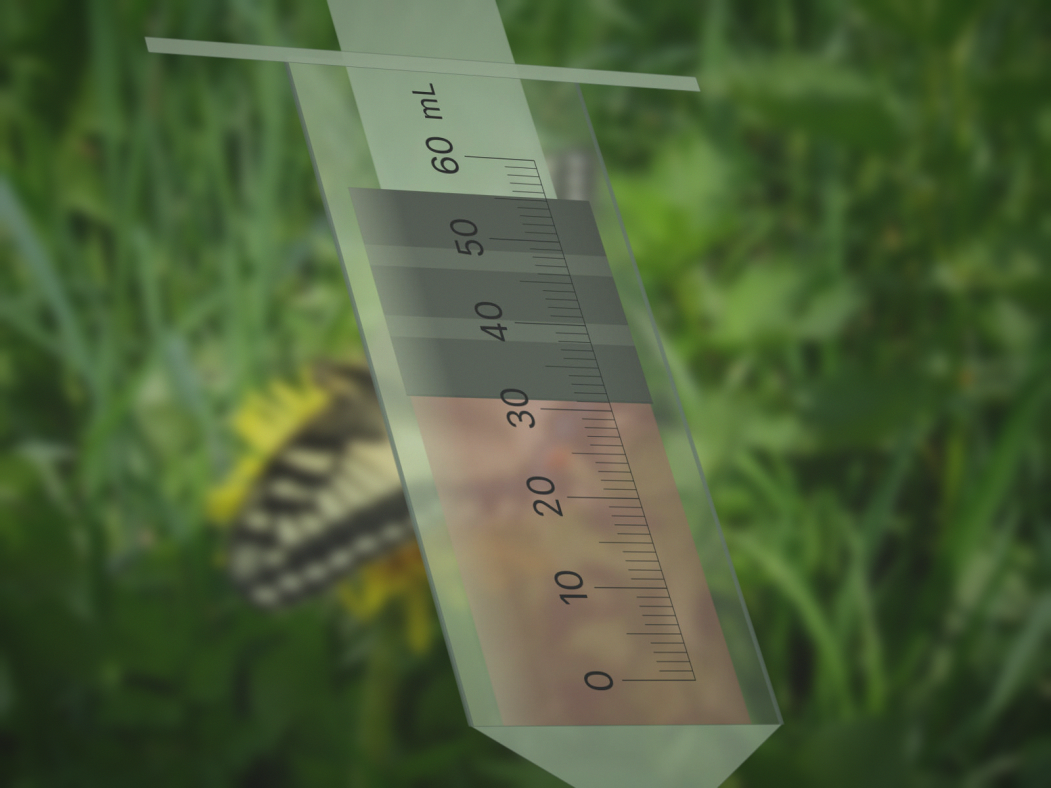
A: 31 mL
